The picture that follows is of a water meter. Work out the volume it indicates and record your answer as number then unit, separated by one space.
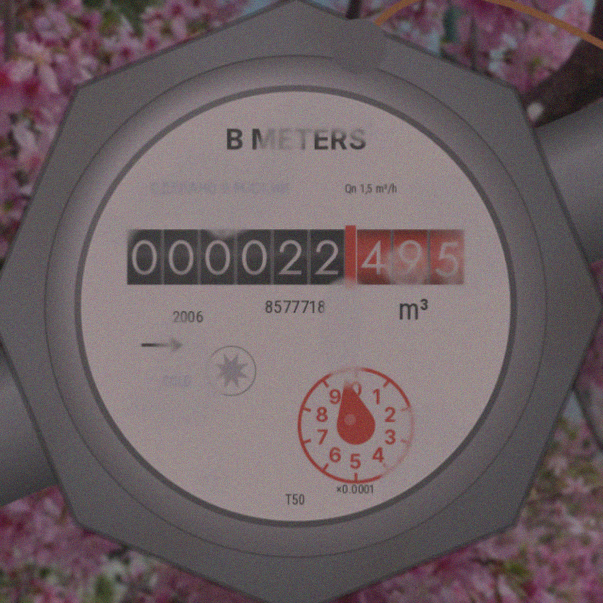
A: 22.4949 m³
